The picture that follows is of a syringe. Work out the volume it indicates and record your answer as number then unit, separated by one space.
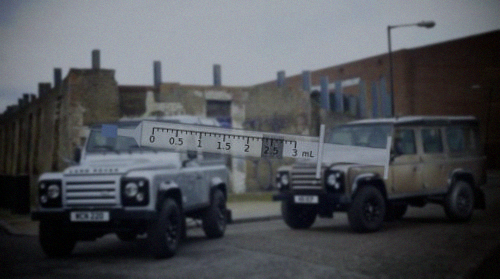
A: 2.3 mL
